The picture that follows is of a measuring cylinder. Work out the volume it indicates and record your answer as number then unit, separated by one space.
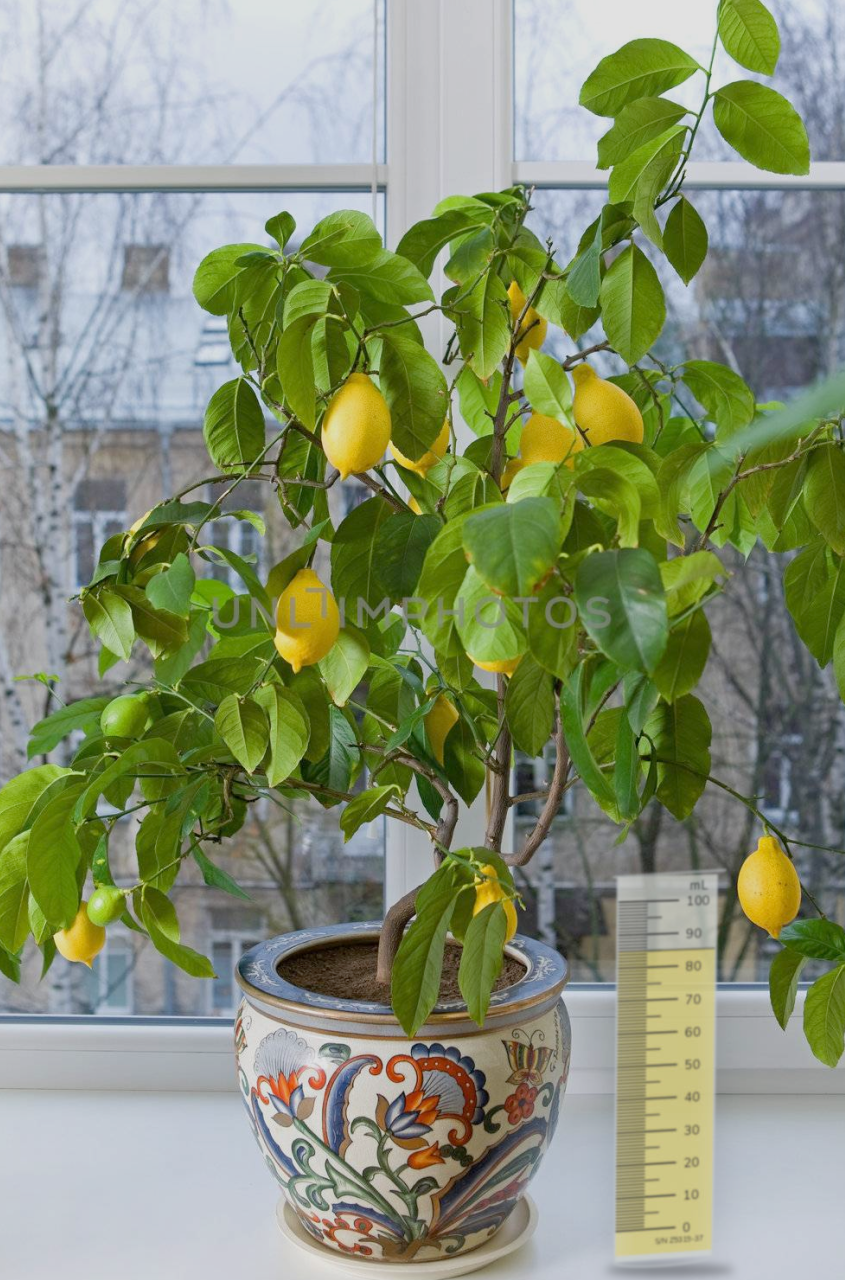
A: 85 mL
